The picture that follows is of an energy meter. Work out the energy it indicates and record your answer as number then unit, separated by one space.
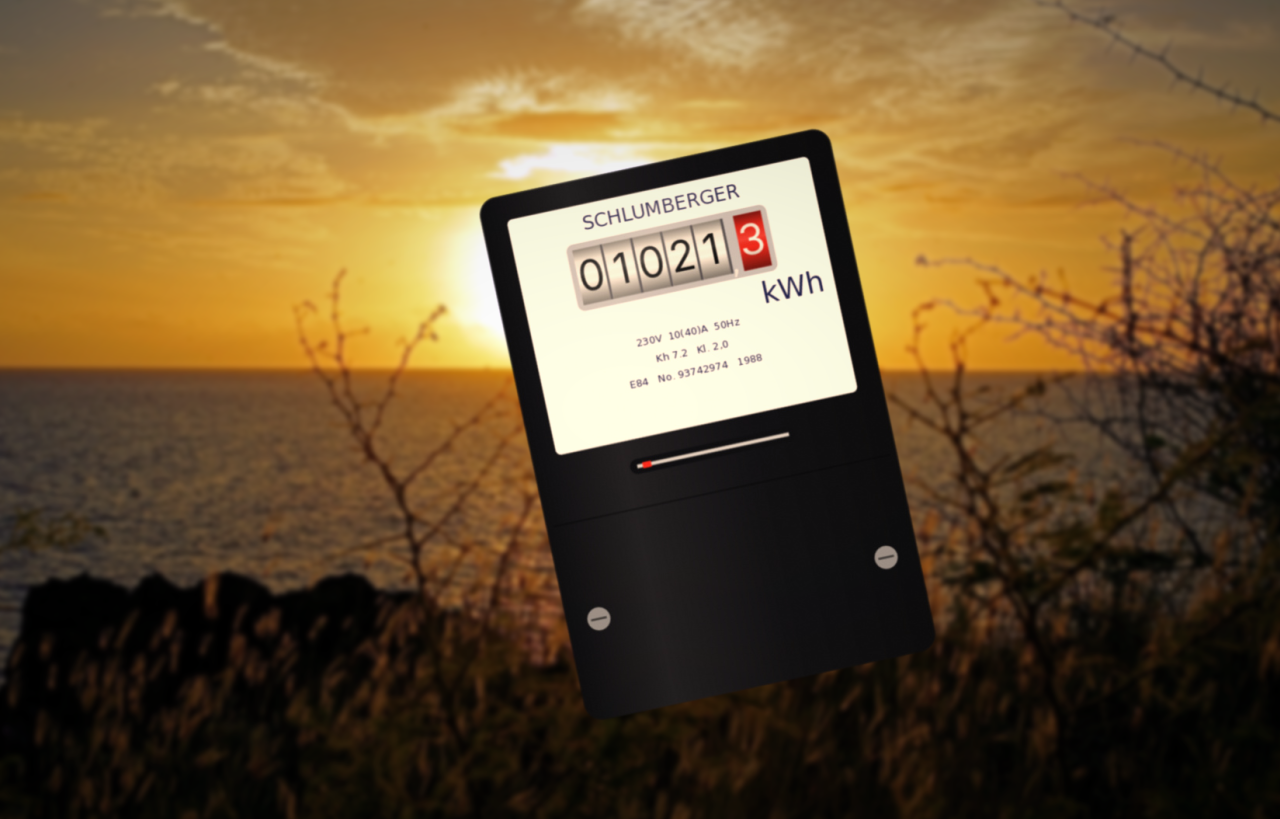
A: 1021.3 kWh
